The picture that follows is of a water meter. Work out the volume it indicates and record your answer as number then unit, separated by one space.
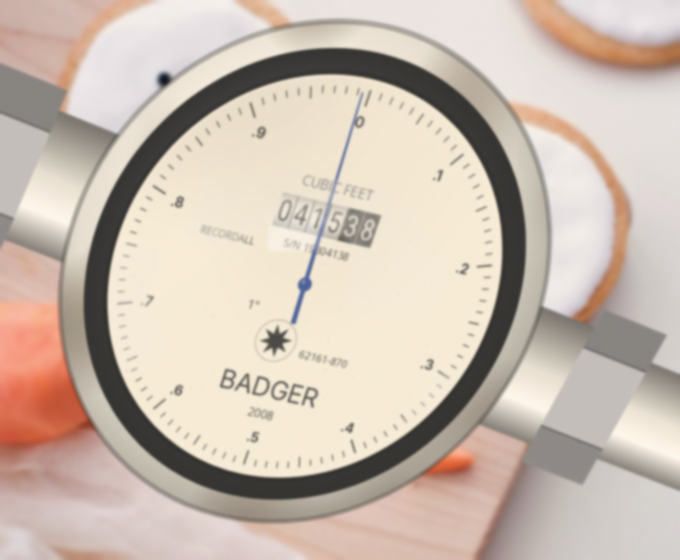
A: 41537.99 ft³
